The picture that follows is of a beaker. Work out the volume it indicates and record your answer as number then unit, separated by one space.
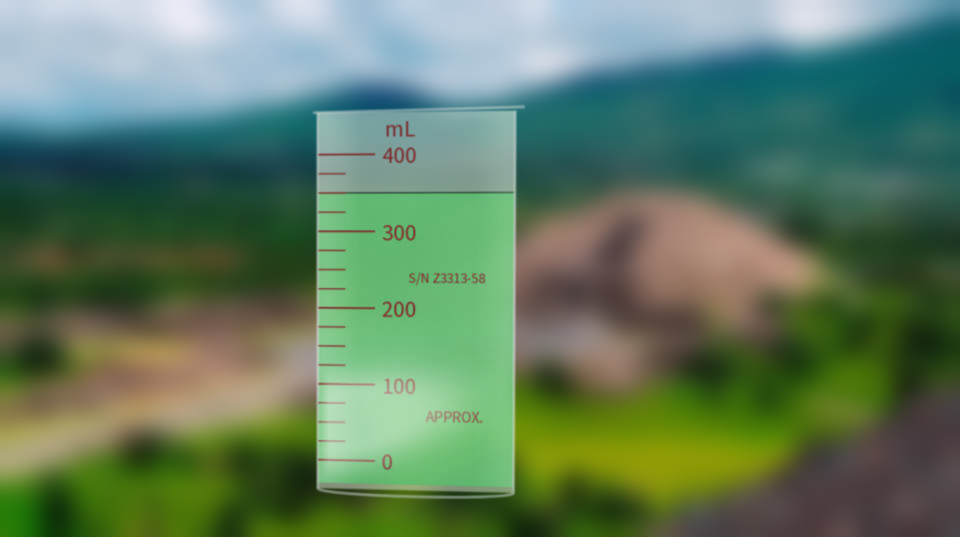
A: 350 mL
